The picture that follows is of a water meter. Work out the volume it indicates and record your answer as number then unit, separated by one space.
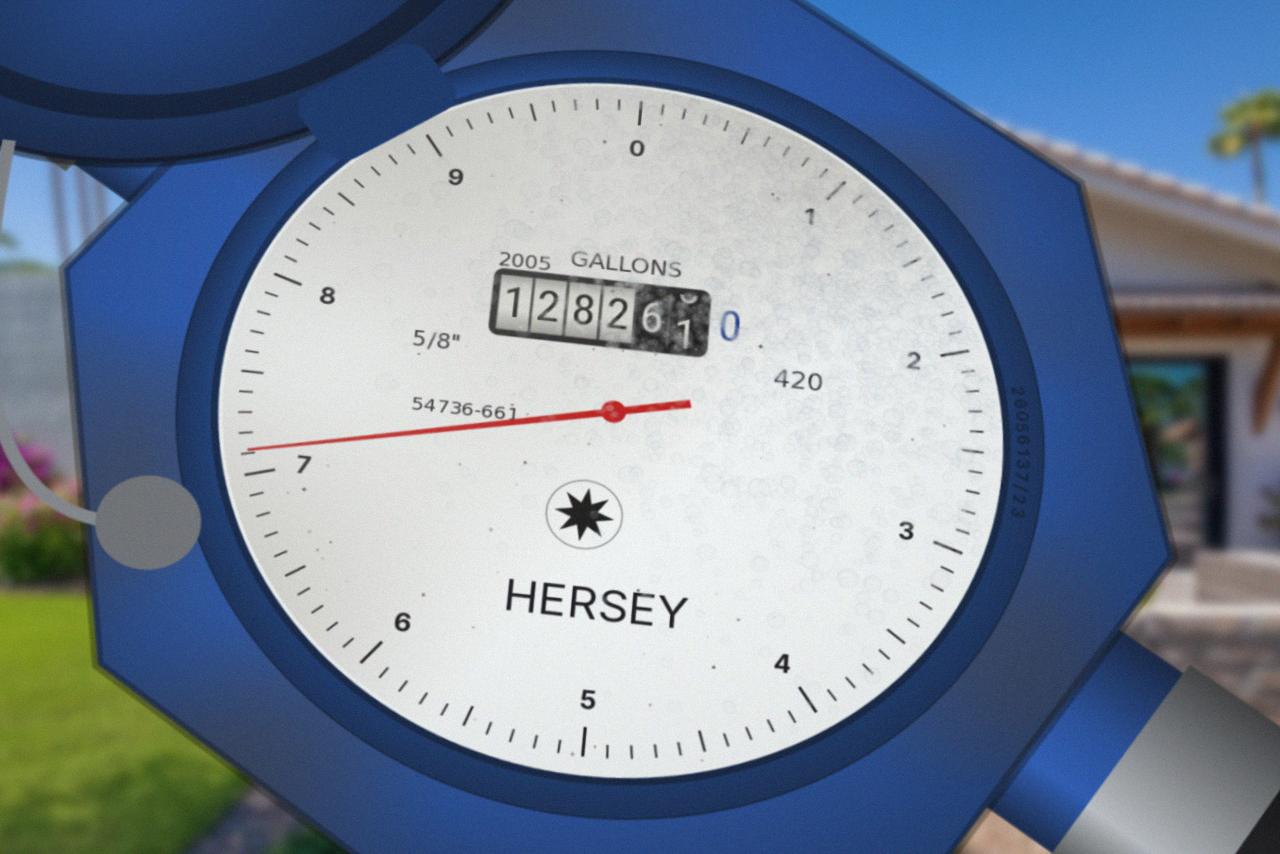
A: 1282607.1 gal
